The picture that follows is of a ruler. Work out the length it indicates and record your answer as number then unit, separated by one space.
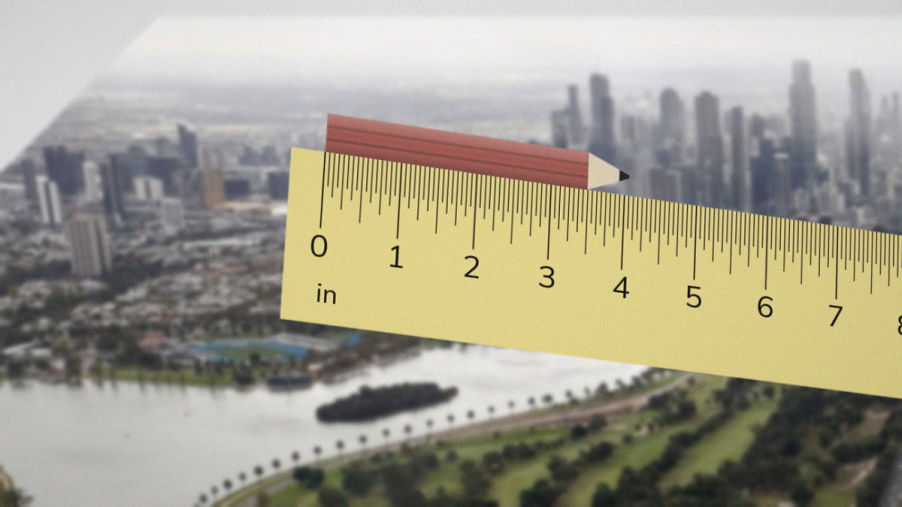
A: 4.0625 in
